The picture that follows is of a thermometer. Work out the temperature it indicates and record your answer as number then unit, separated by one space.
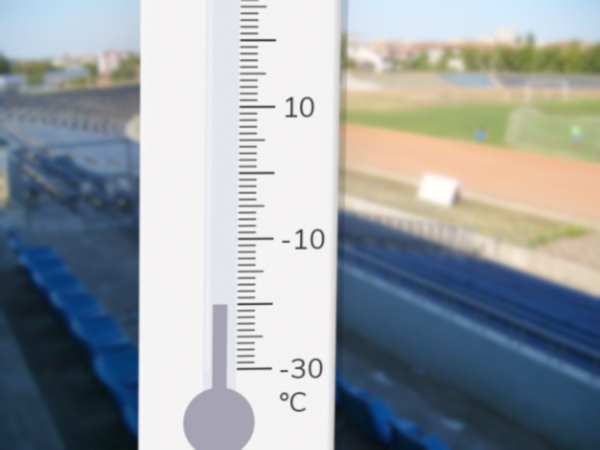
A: -20 °C
